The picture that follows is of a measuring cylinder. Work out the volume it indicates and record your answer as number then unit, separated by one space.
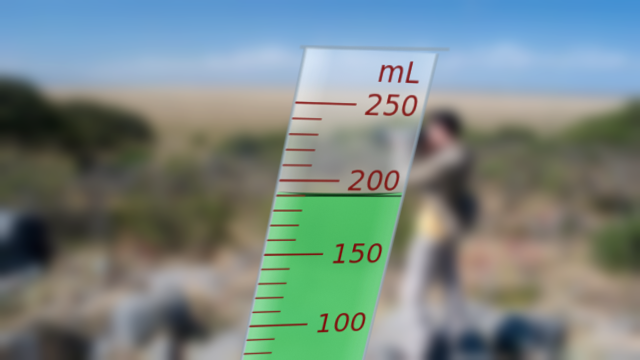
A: 190 mL
